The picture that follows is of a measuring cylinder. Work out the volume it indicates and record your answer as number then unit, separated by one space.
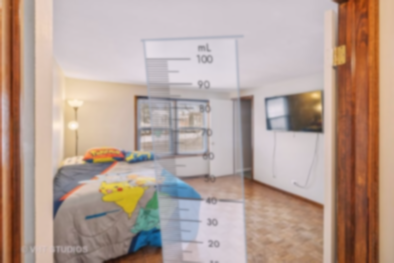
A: 40 mL
